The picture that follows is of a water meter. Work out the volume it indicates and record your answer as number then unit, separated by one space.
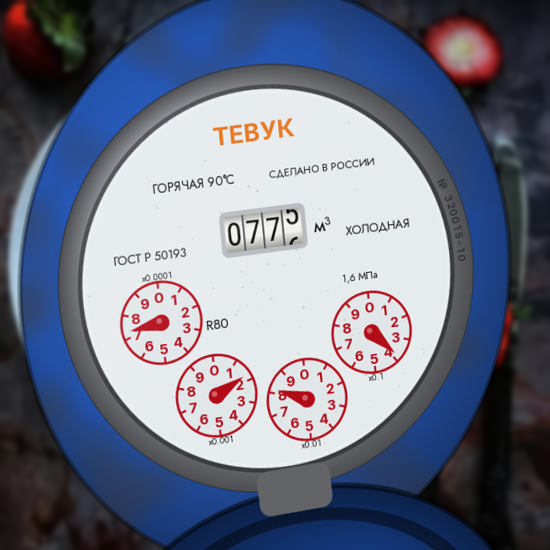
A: 775.3817 m³
